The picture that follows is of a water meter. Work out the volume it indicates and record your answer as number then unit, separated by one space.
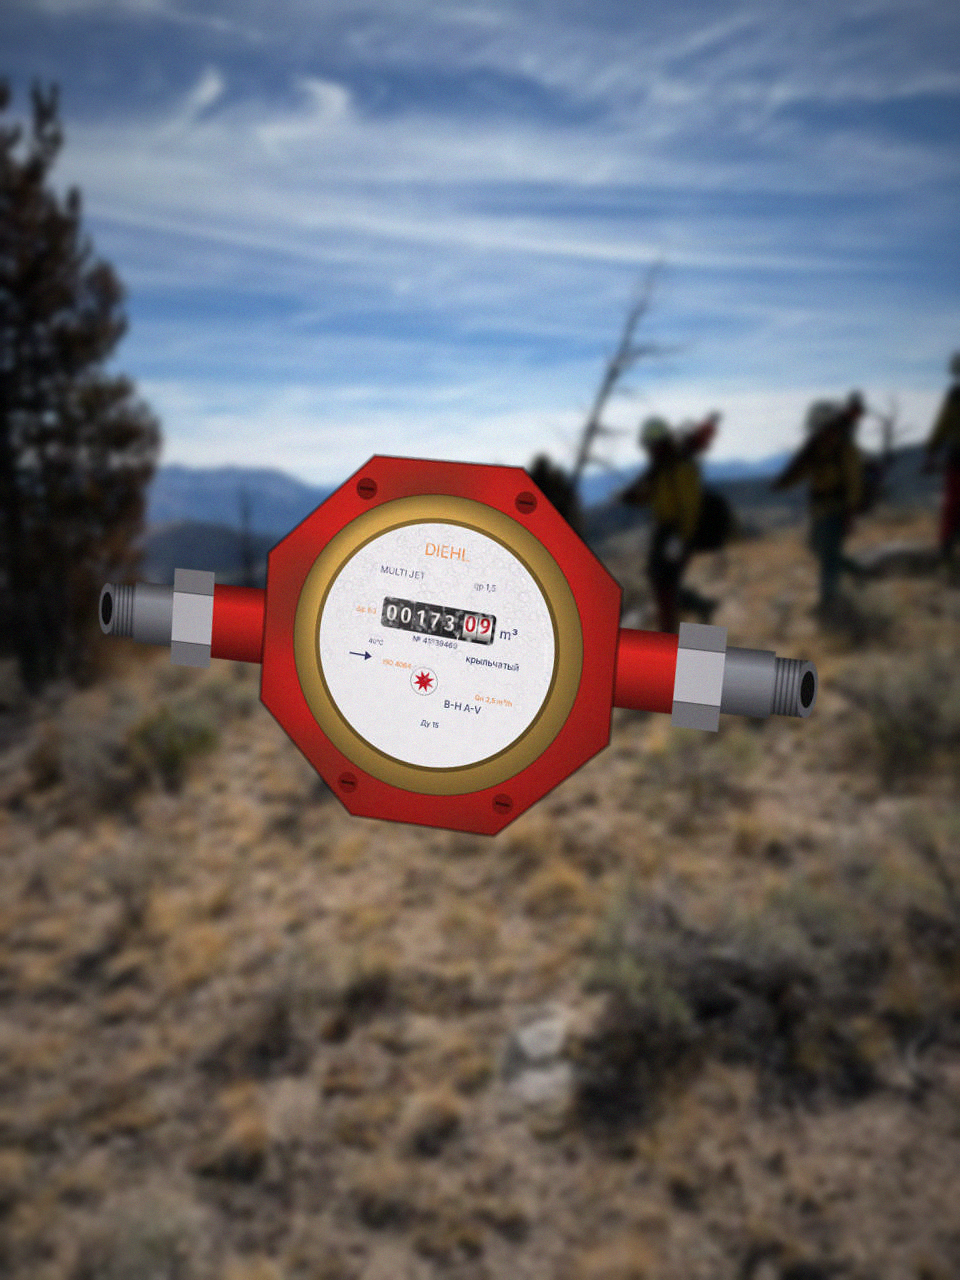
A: 173.09 m³
